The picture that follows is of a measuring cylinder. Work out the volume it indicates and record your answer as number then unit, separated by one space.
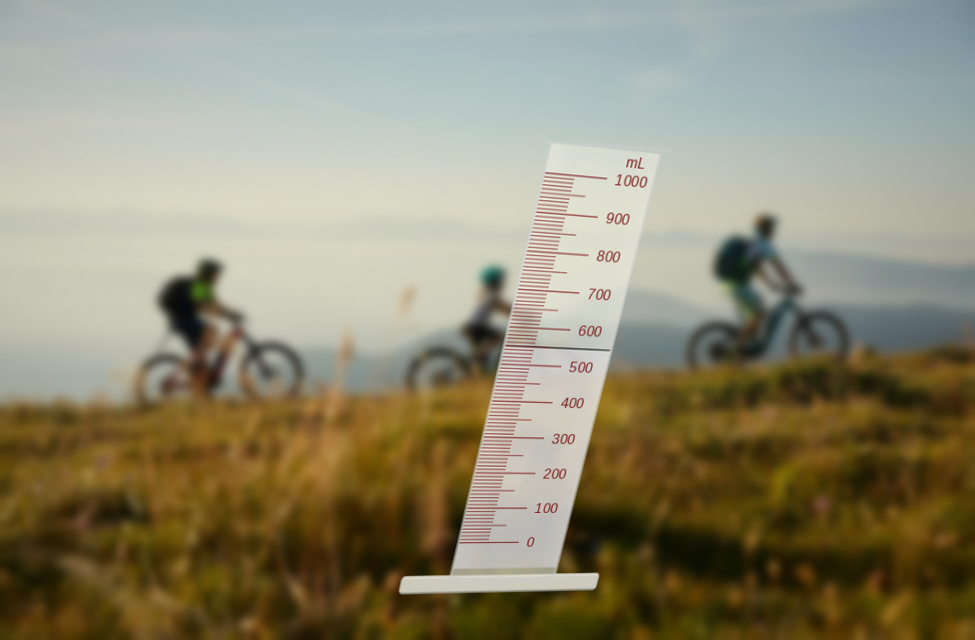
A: 550 mL
